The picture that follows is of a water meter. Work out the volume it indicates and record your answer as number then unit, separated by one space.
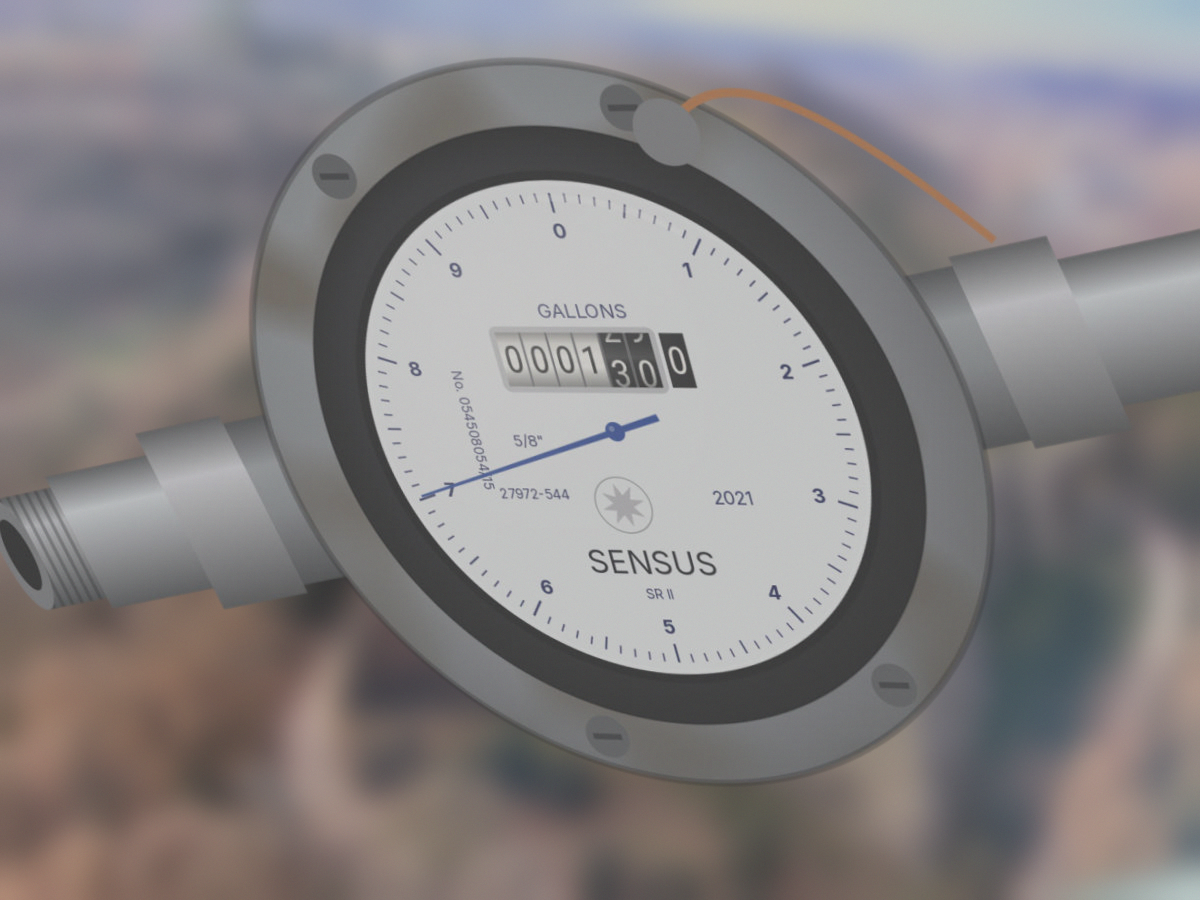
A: 1297.0 gal
